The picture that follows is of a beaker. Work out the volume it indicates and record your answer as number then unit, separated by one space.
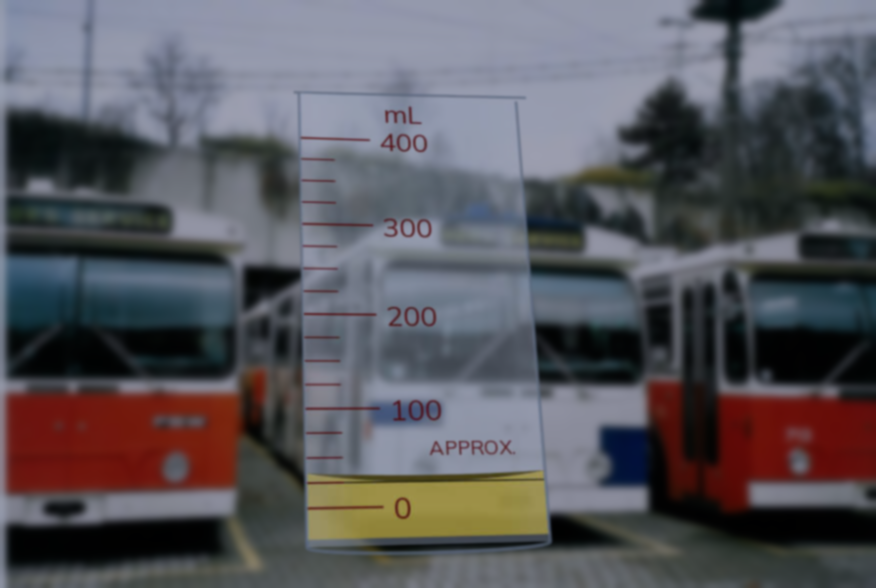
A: 25 mL
